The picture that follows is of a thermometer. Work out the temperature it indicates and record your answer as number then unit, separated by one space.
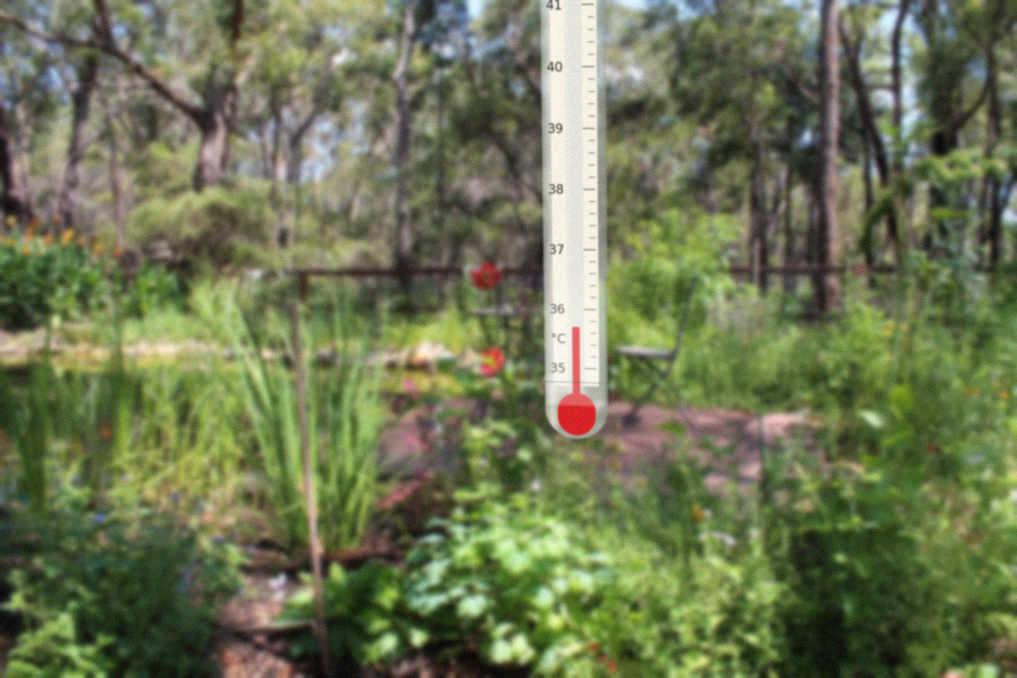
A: 35.7 °C
